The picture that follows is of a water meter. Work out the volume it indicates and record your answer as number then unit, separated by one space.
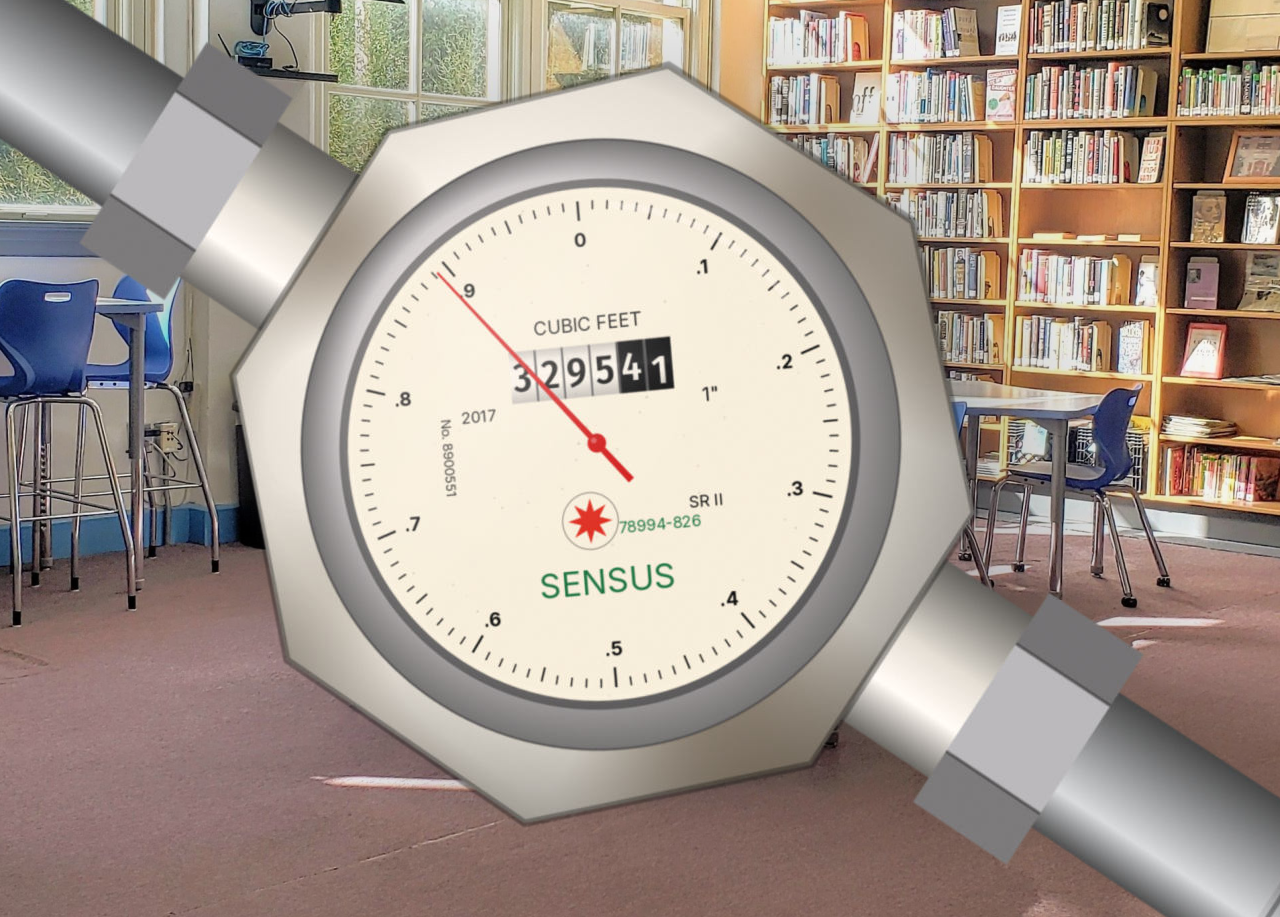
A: 329540.89 ft³
